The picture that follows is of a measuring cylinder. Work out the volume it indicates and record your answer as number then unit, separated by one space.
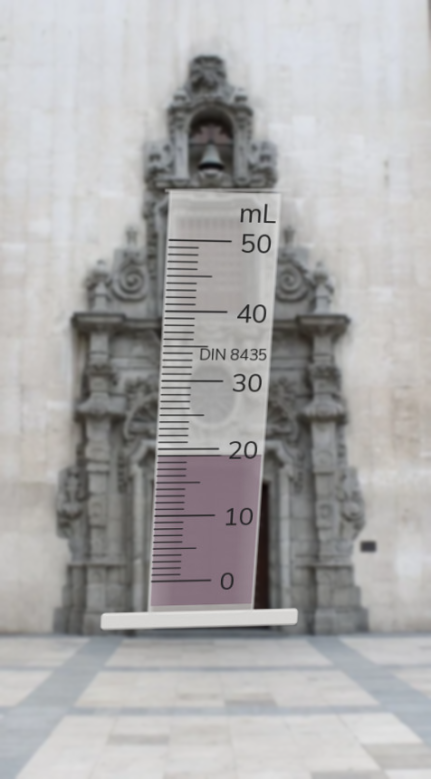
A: 19 mL
